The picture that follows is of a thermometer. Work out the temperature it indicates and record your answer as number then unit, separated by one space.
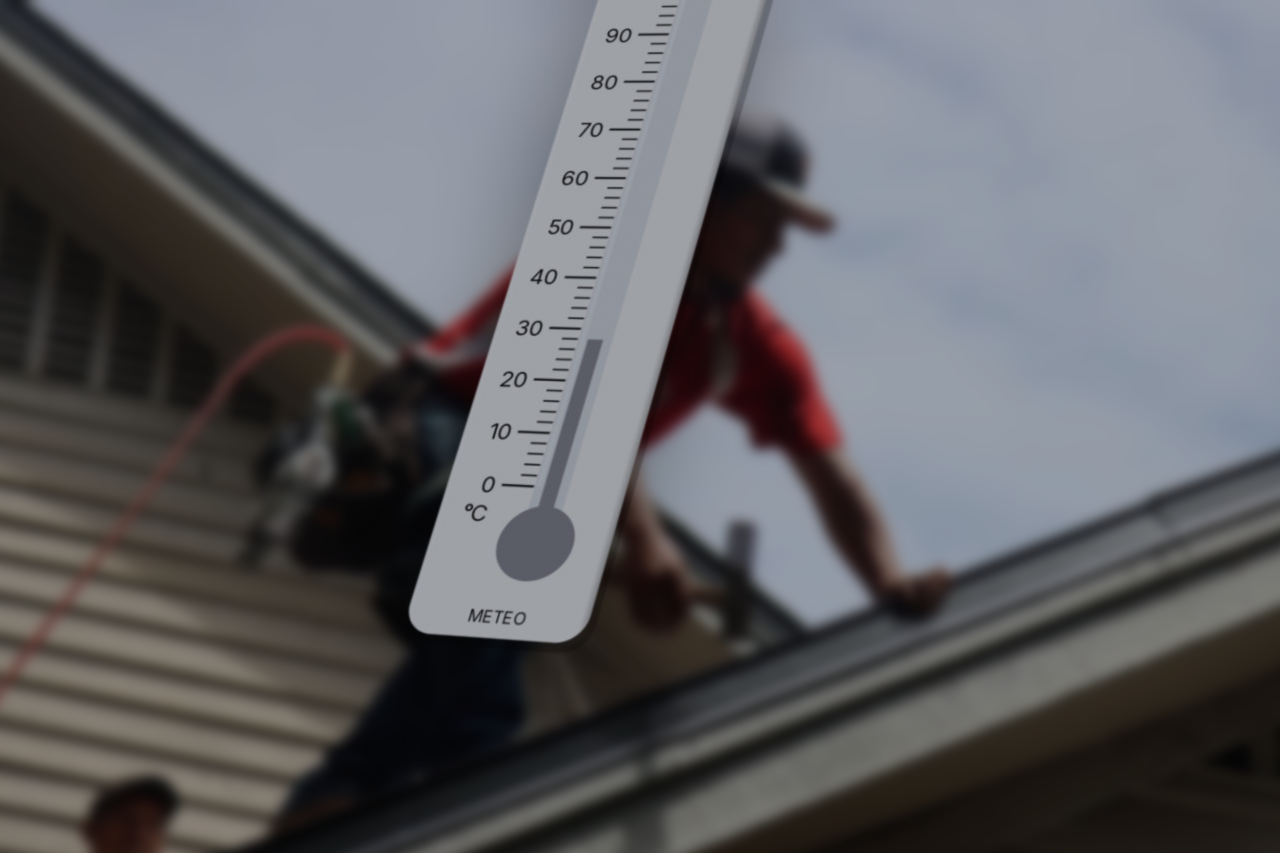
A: 28 °C
